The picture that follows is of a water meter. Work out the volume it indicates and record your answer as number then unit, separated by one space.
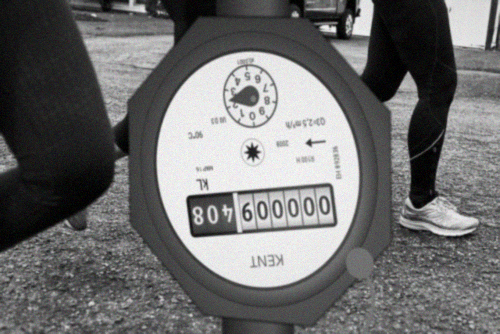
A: 9.4082 kL
